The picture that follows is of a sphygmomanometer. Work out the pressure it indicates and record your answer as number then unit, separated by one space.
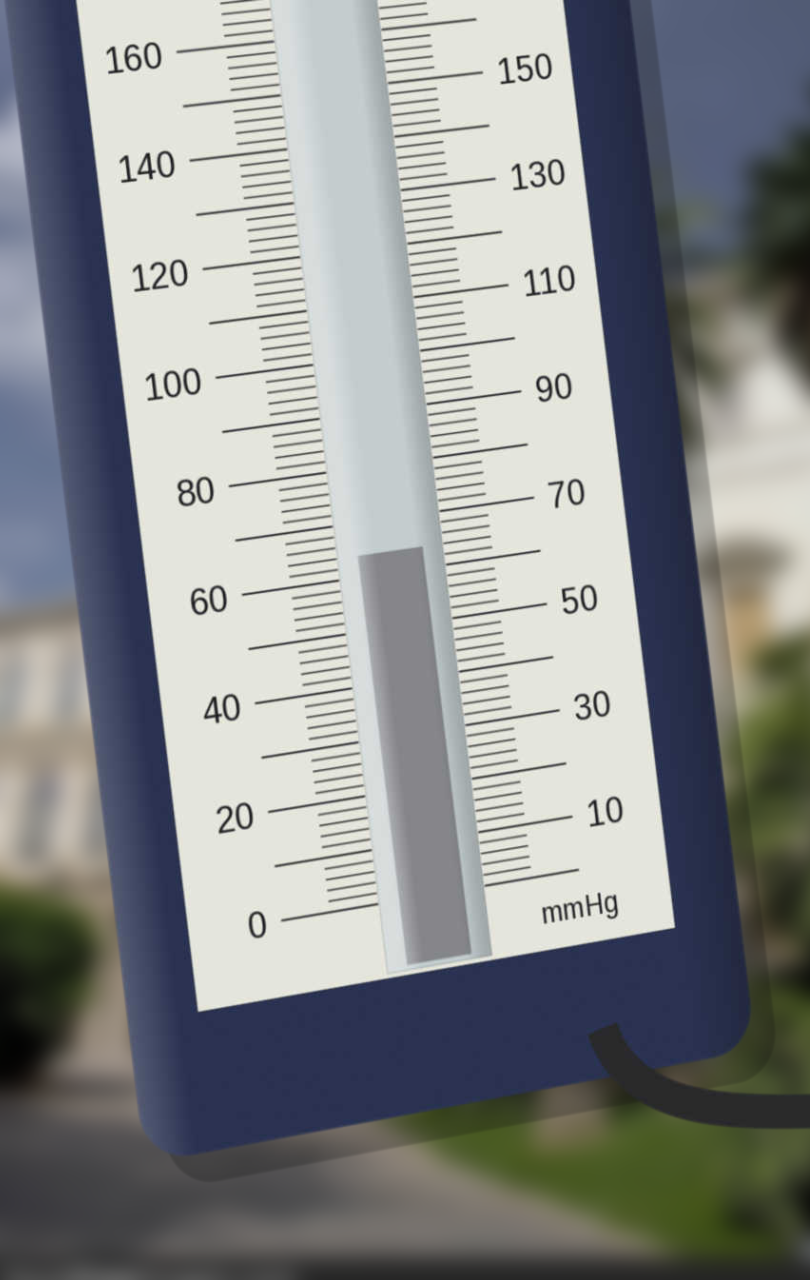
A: 64 mmHg
